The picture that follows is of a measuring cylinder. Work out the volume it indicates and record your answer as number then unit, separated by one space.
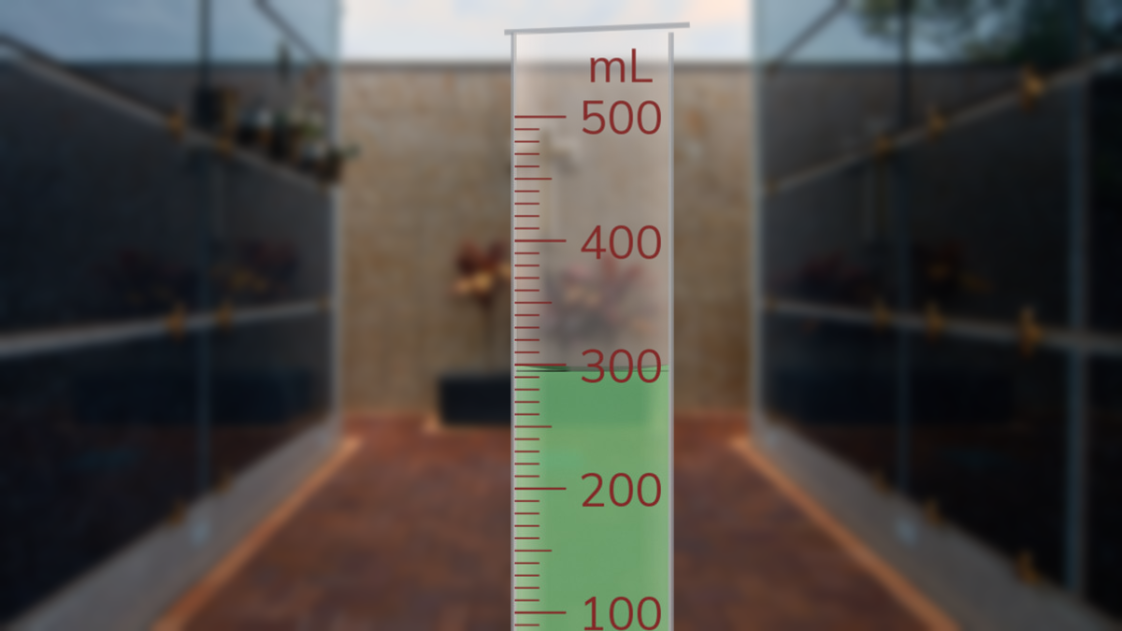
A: 295 mL
